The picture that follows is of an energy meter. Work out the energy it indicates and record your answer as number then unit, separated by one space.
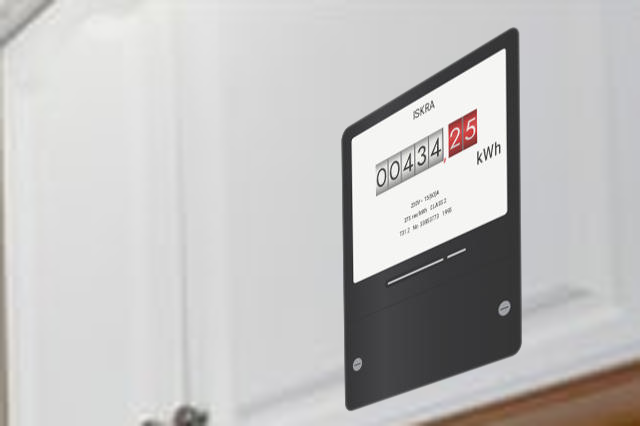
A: 434.25 kWh
